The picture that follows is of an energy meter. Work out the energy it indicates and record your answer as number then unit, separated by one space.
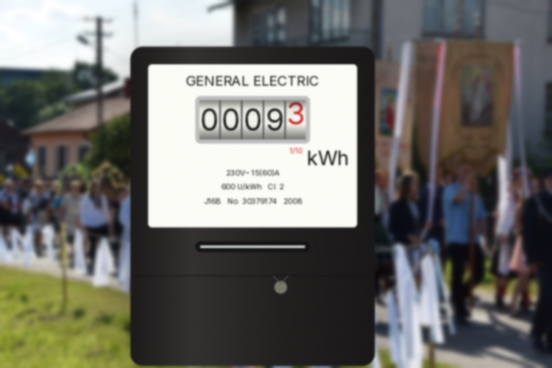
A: 9.3 kWh
